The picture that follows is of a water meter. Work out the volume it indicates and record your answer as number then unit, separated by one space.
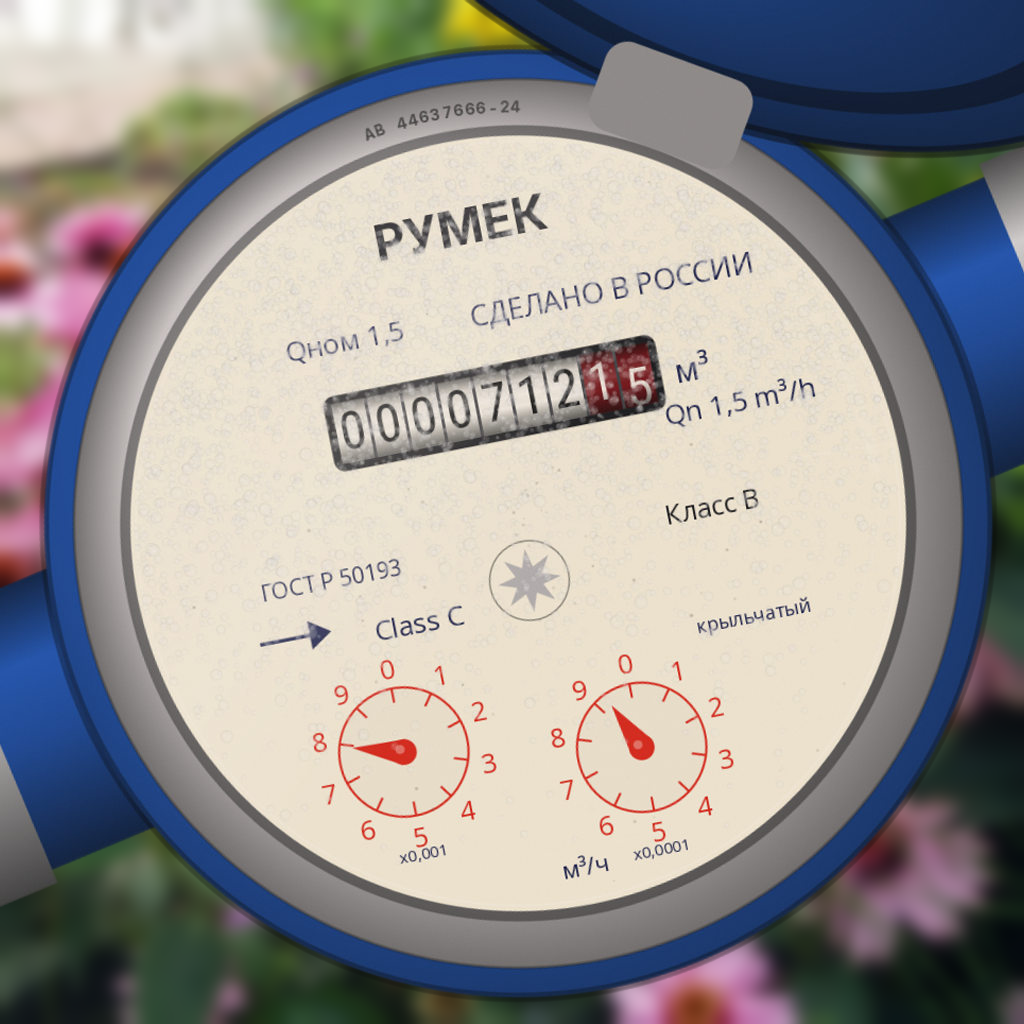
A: 712.1479 m³
